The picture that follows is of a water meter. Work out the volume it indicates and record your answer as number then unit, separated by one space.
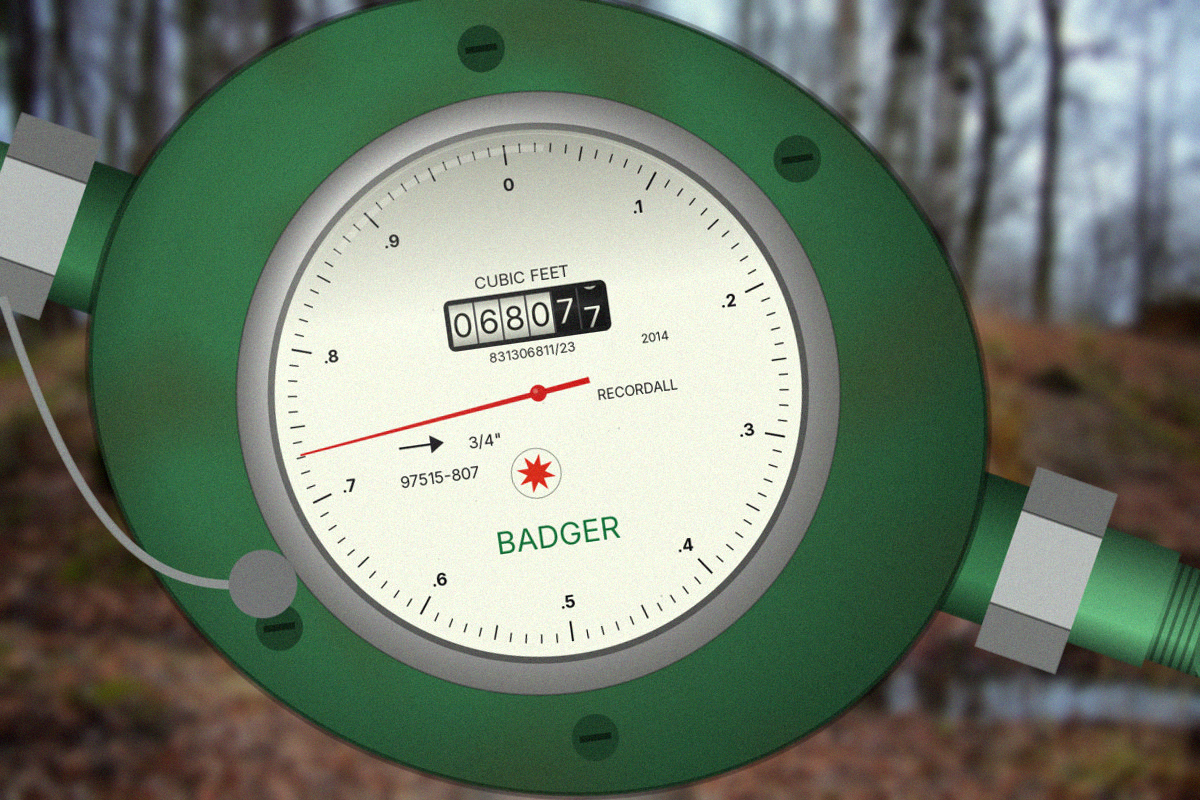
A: 68076.73 ft³
